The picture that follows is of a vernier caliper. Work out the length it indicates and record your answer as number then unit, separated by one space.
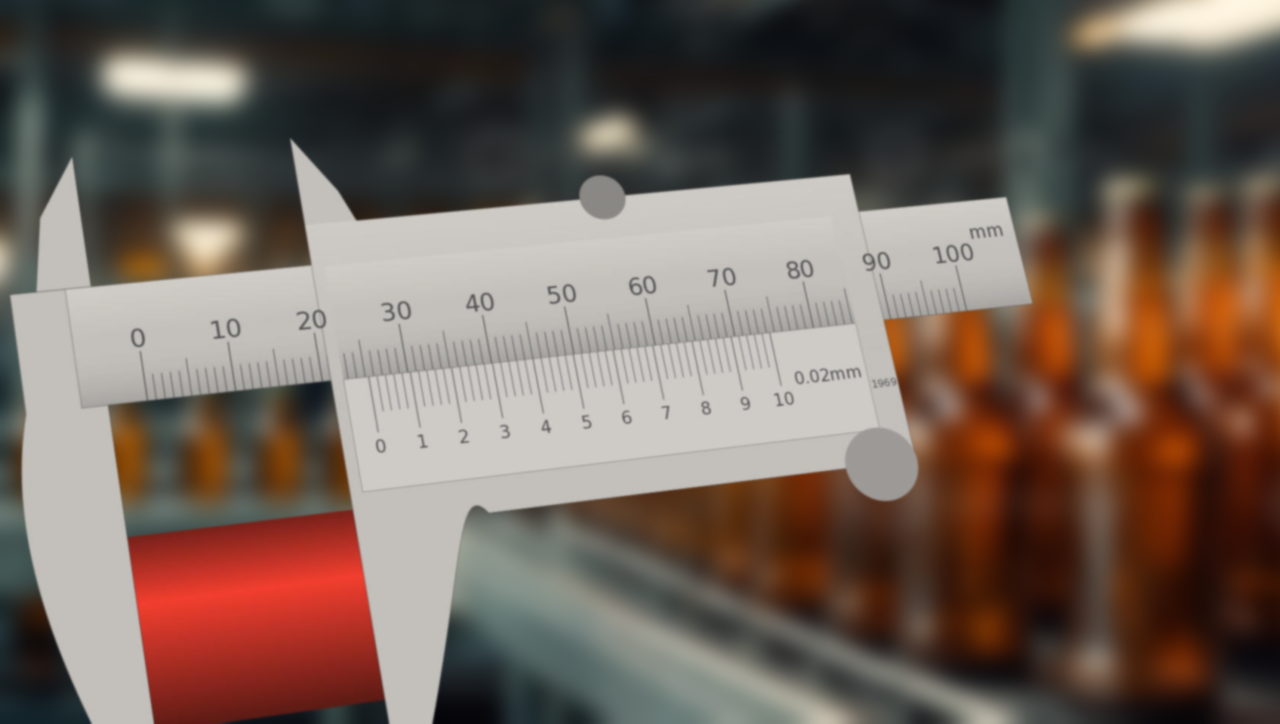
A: 25.4 mm
